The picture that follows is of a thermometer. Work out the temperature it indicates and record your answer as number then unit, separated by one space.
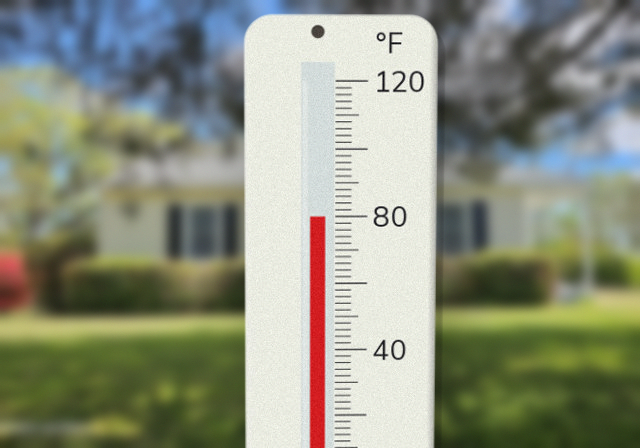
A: 80 °F
